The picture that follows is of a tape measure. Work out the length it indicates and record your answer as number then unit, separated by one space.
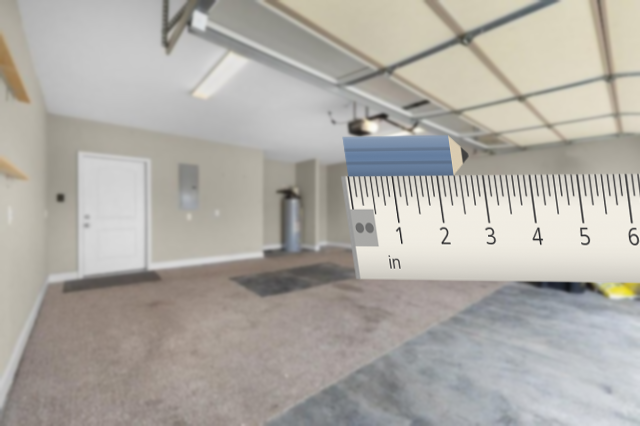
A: 2.75 in
